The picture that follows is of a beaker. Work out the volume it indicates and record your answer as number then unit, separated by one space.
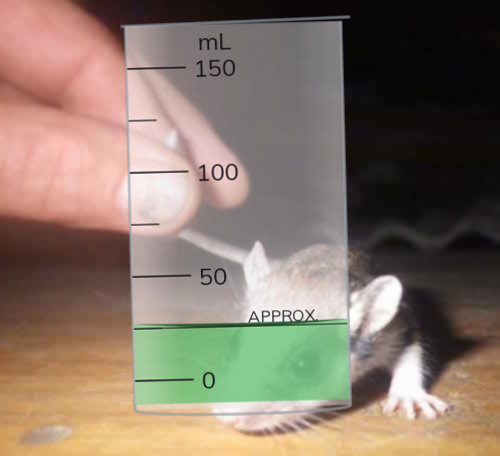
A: 25 mL
